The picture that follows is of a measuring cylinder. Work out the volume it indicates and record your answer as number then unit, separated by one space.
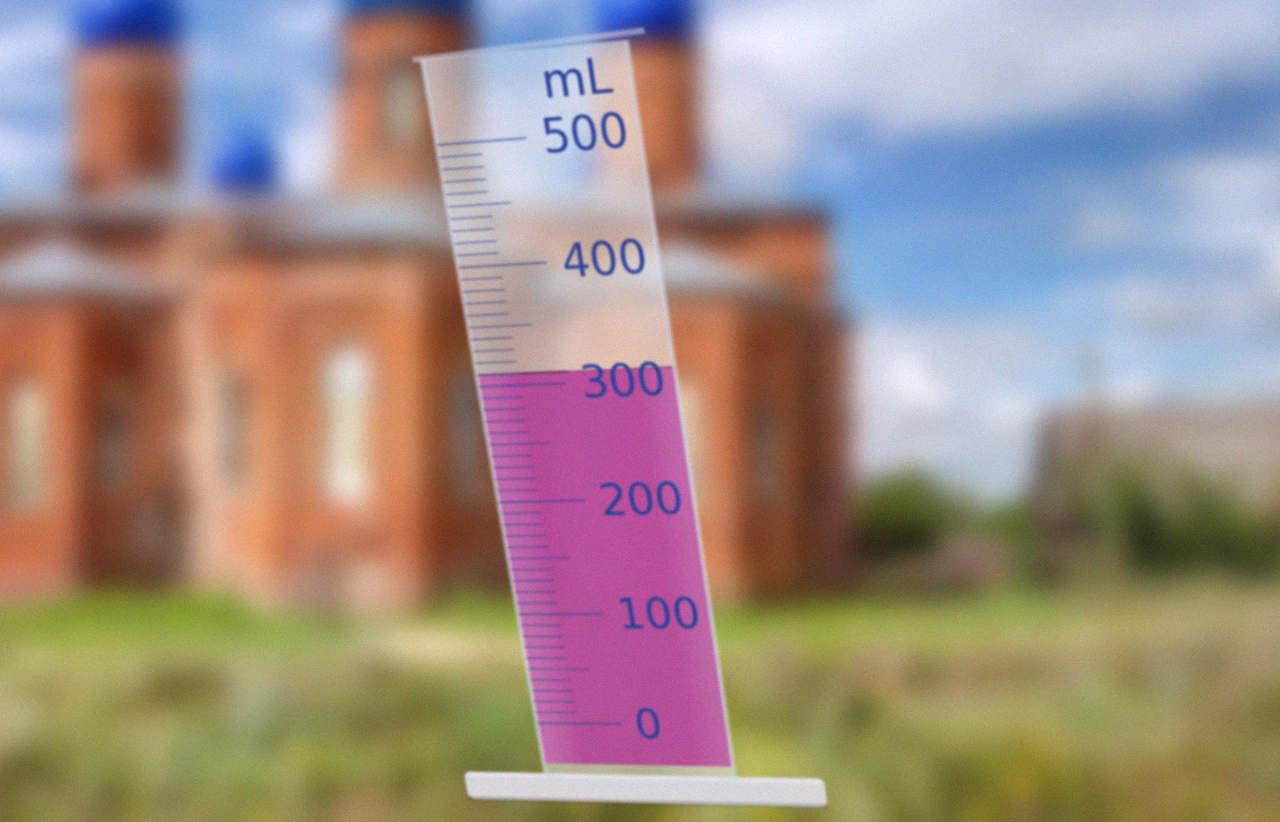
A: 310 mL
